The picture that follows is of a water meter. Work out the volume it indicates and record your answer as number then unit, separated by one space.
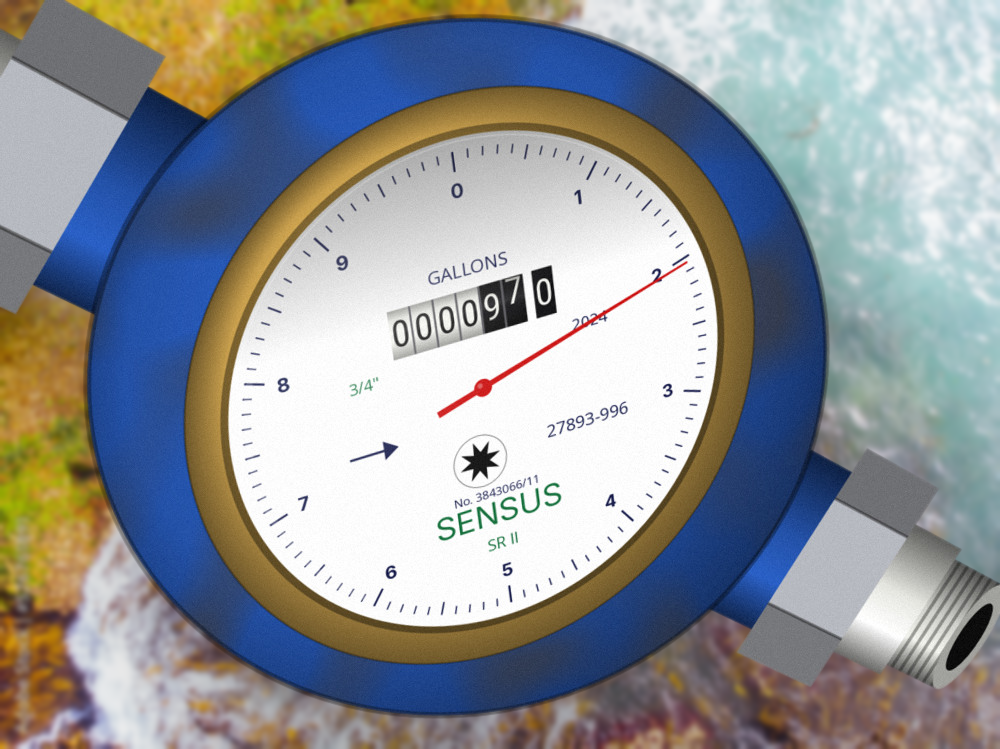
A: 972.0 gal
